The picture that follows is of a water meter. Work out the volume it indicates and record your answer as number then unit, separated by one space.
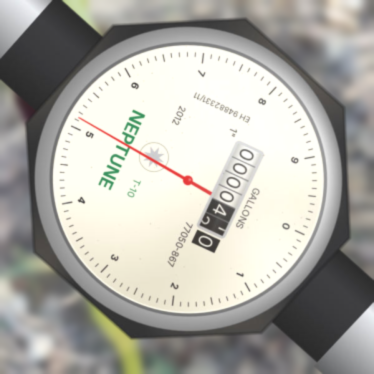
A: 415.1 gal
